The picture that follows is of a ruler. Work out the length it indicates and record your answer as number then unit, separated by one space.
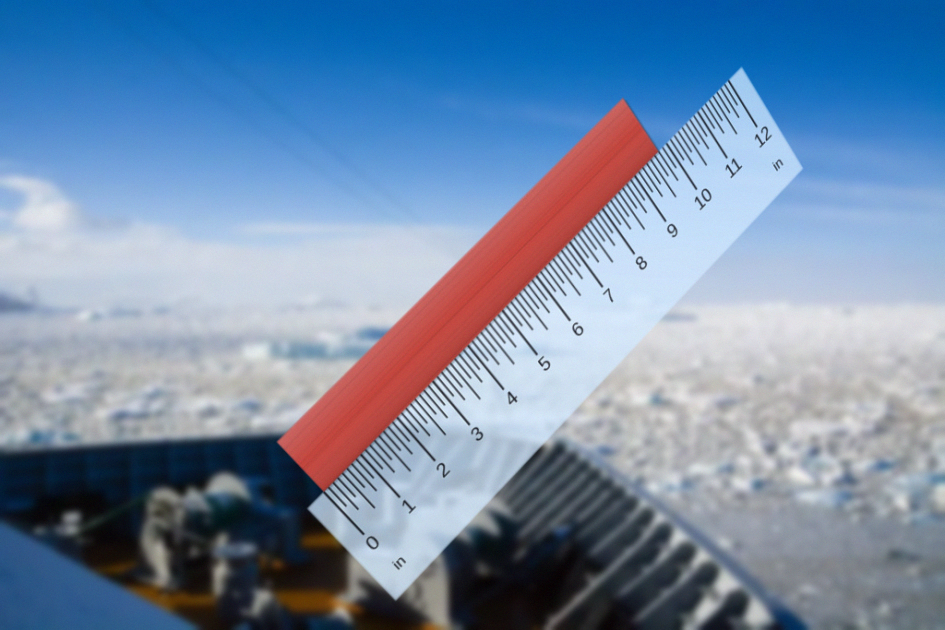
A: 9.75 in
